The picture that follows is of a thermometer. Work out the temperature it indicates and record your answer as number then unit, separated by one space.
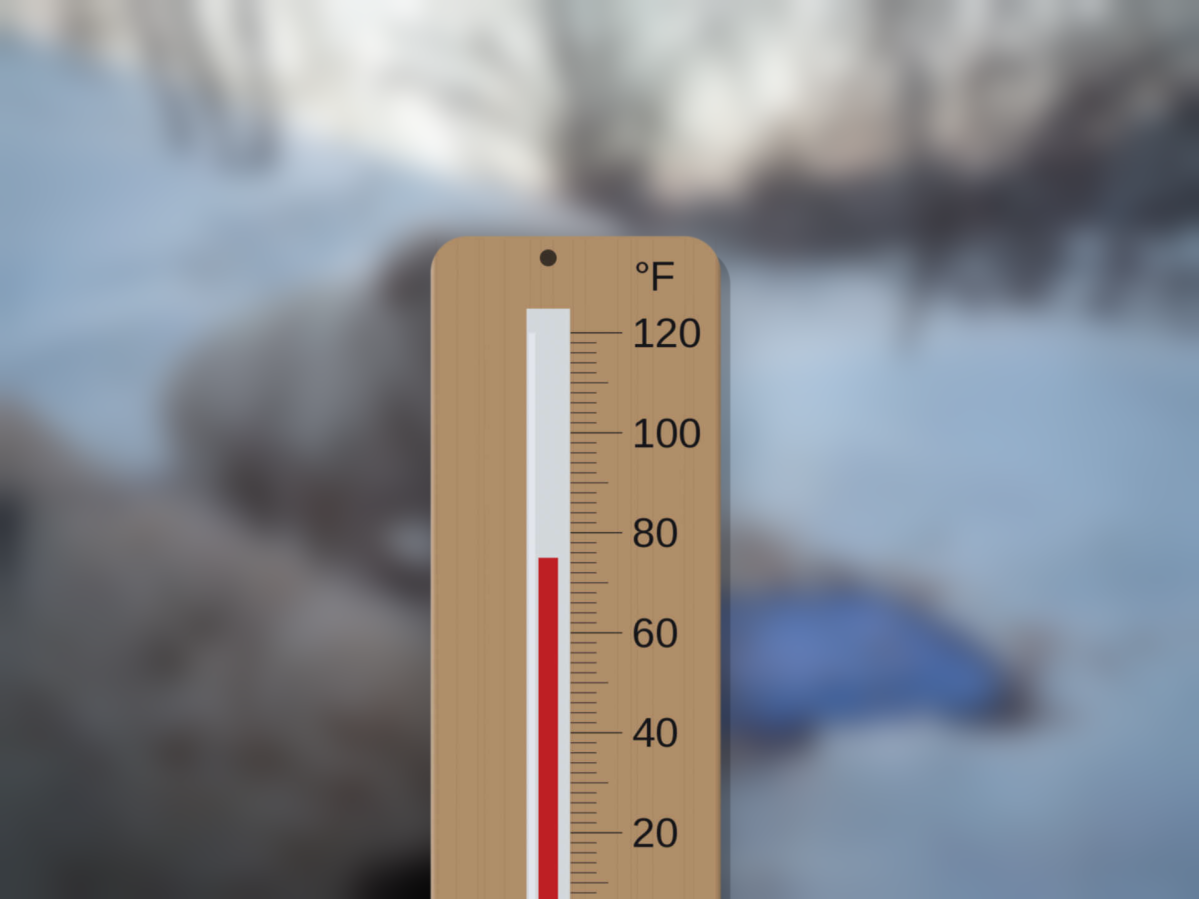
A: 75 °F
